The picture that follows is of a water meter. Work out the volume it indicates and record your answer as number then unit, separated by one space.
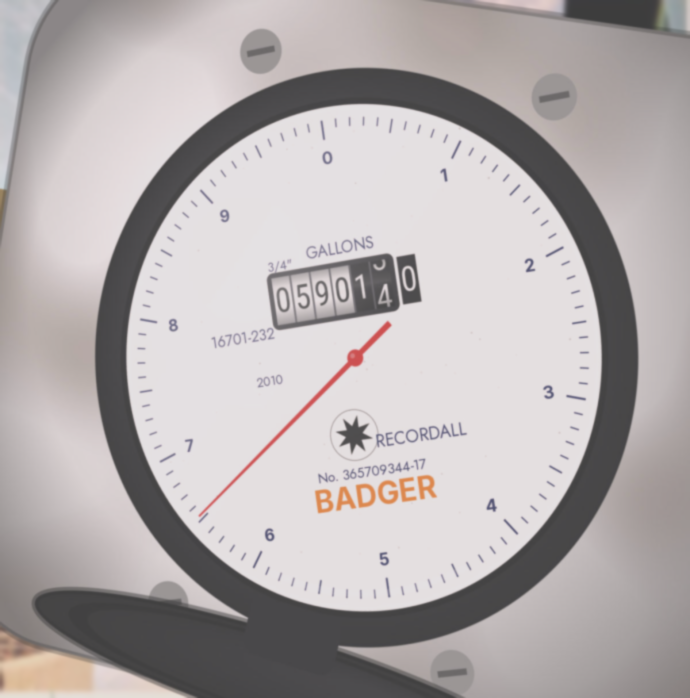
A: 590136.5 gal
